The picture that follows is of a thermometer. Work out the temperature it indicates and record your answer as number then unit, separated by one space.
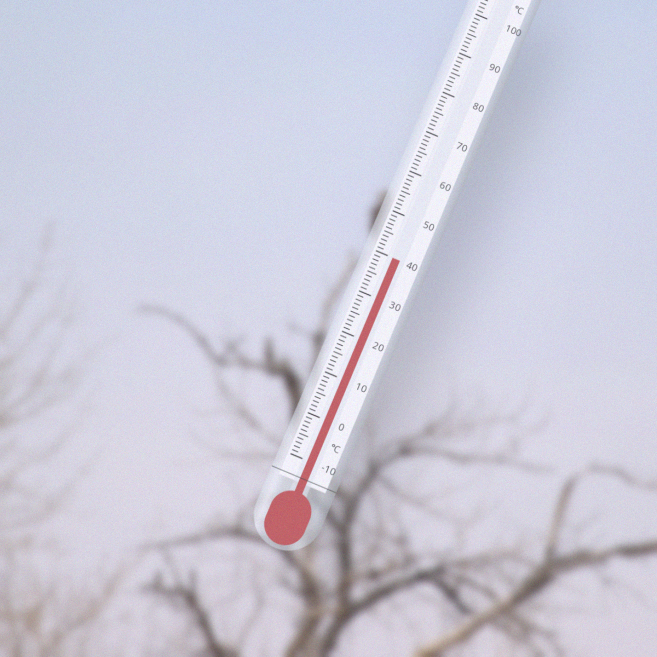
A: 40 °C
